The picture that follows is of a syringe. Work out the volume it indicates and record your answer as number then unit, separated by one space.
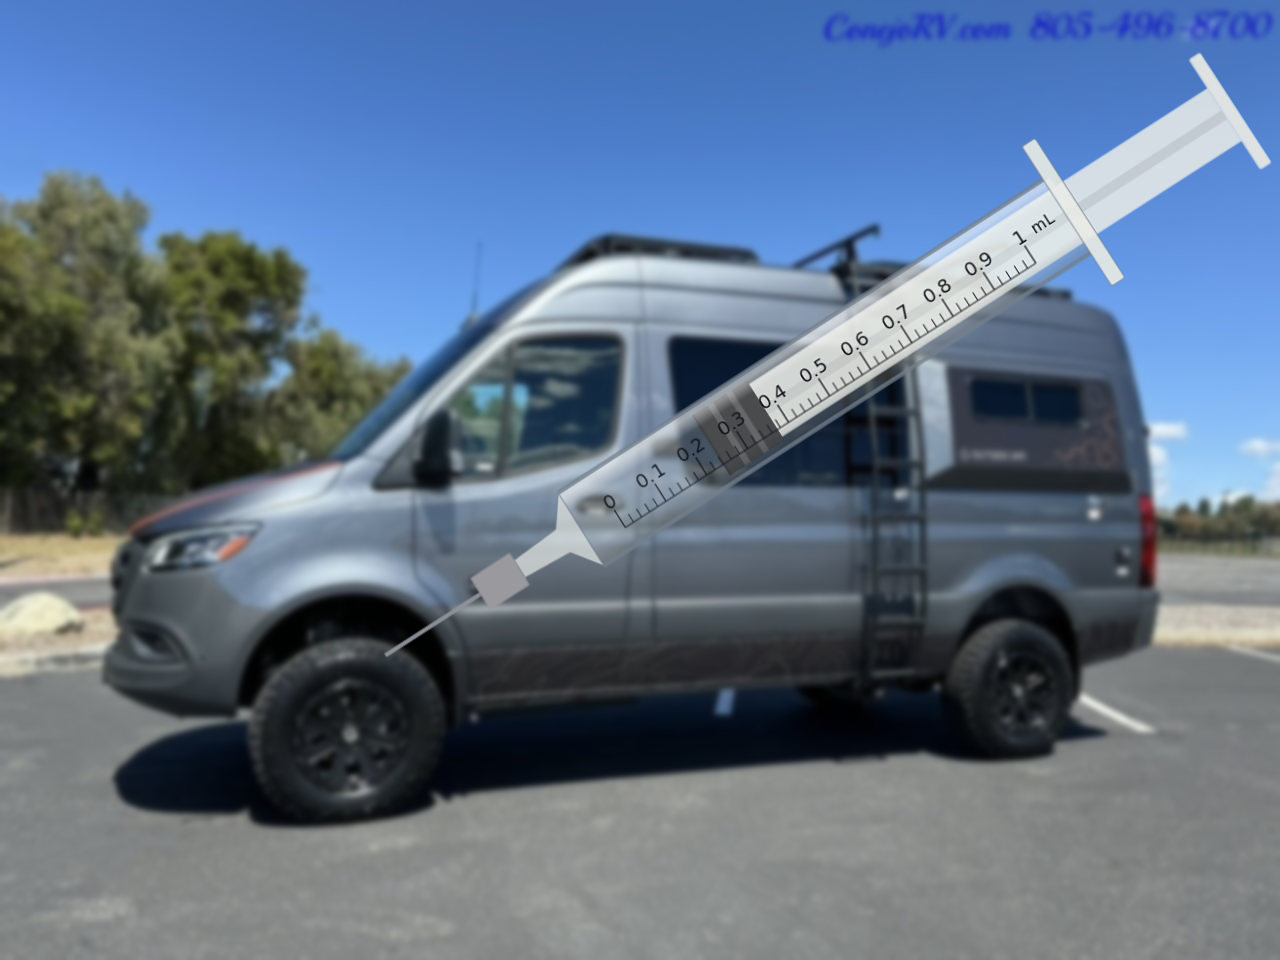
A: 0.24 mL
